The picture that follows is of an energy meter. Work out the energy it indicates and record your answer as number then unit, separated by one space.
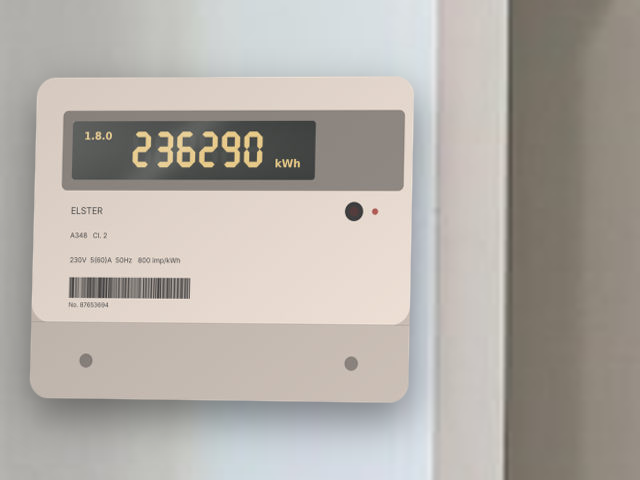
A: 236290 kWh
